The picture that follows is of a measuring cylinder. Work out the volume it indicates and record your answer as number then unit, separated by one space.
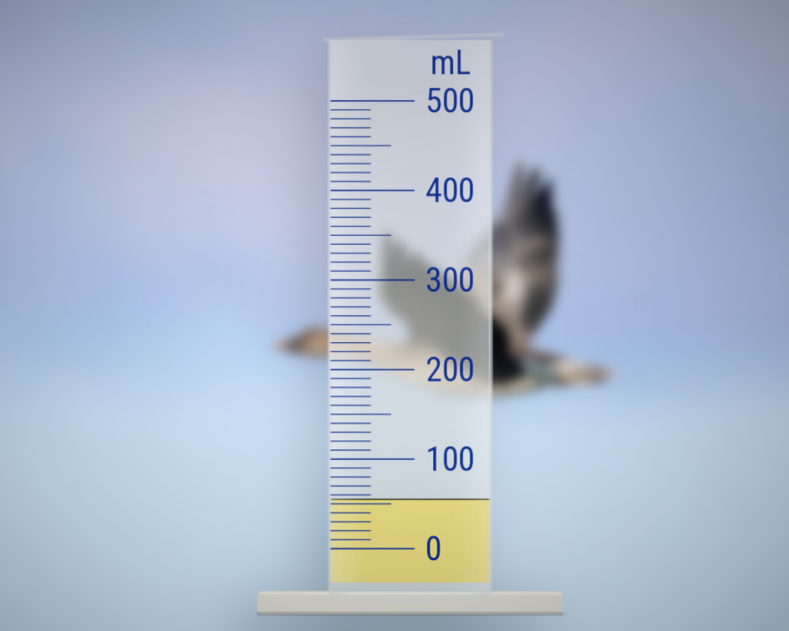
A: 55 mL
